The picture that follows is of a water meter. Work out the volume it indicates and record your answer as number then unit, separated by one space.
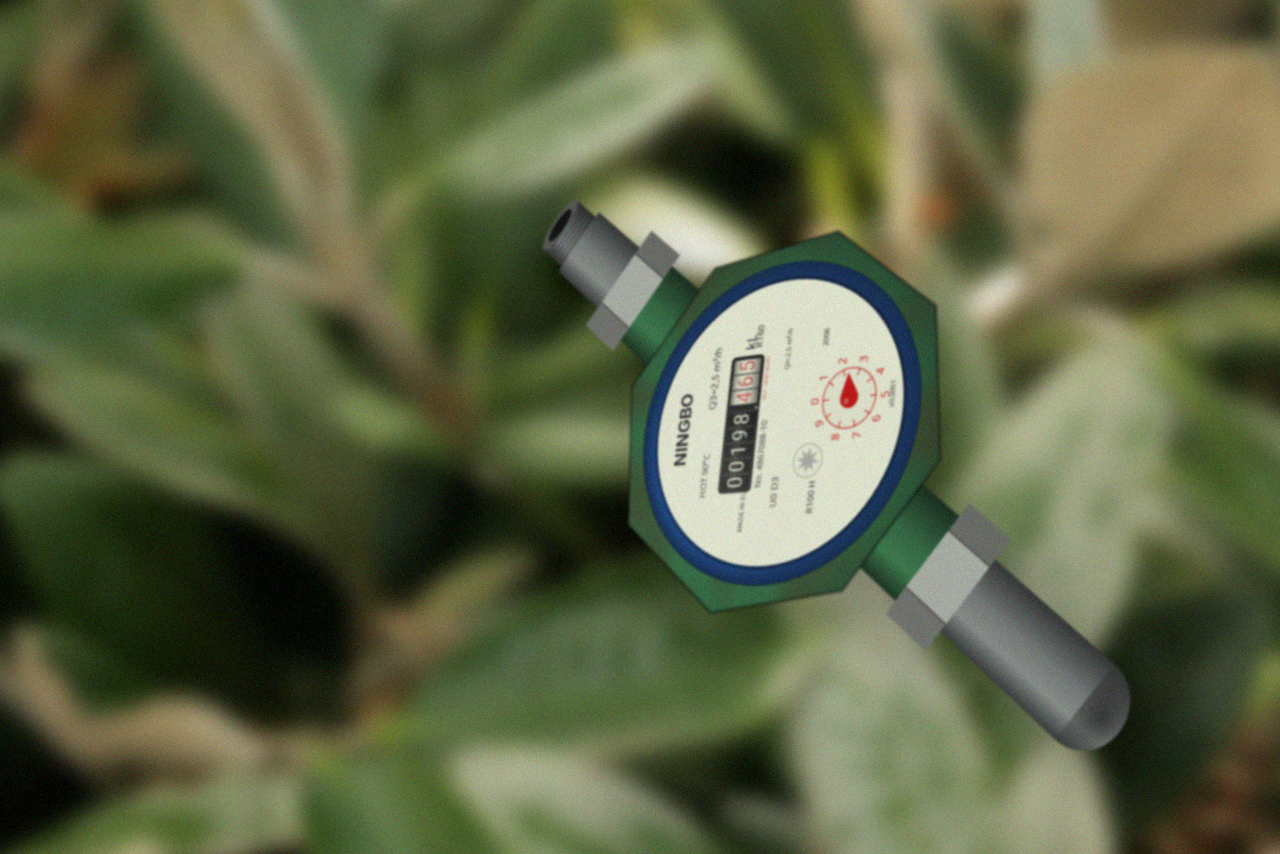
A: 198.4652 kL
